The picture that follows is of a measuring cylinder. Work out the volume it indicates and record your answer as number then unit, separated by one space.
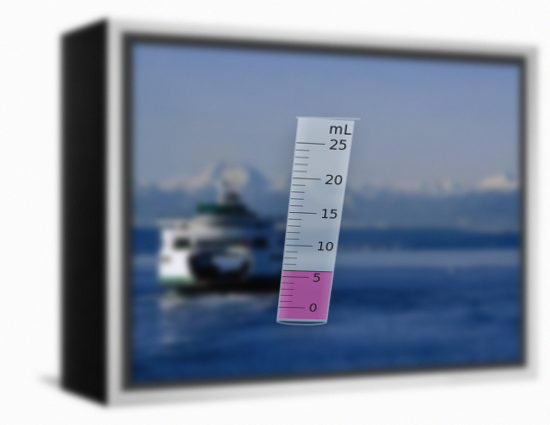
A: 6 mL
